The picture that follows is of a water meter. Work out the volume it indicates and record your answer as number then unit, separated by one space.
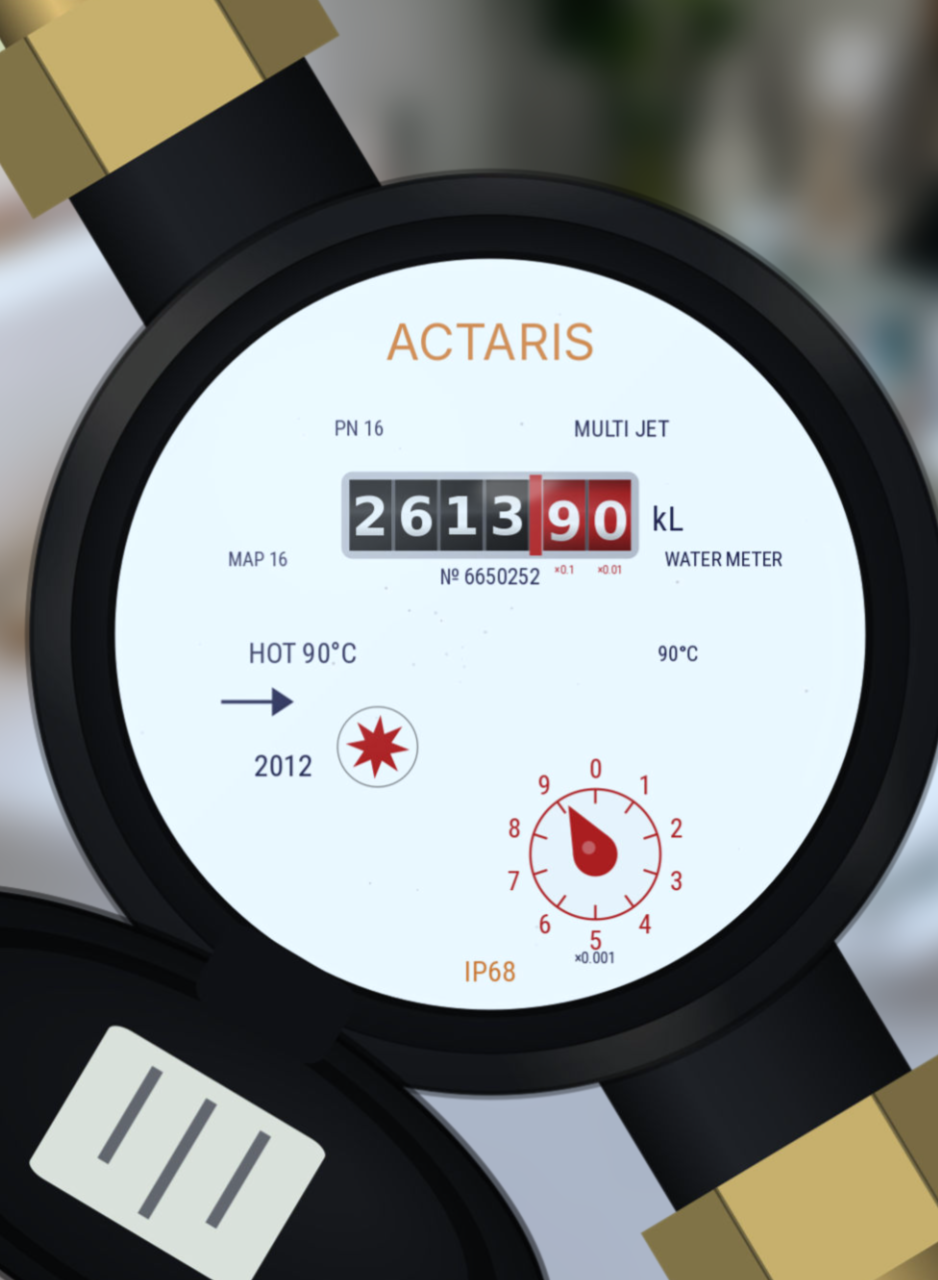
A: 2613.899 kL
